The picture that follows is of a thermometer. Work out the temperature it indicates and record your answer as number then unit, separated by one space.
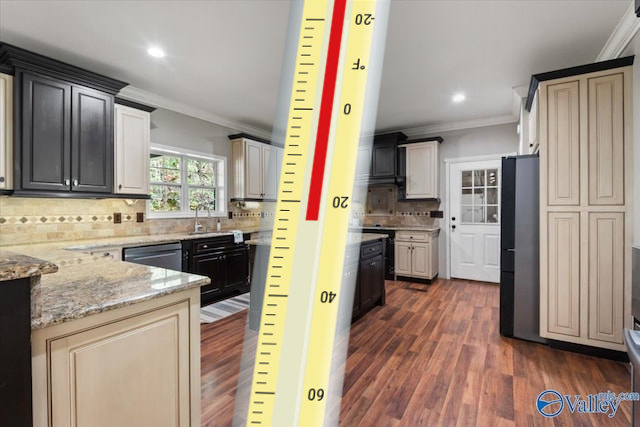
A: 24 °F
